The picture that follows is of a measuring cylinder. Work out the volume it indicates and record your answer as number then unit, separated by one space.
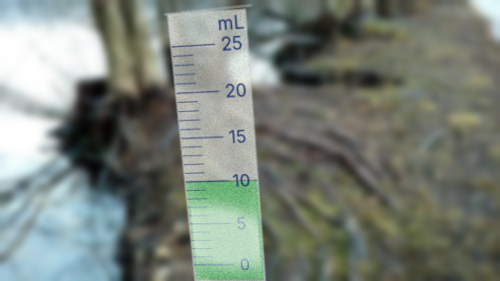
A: 10 mL
